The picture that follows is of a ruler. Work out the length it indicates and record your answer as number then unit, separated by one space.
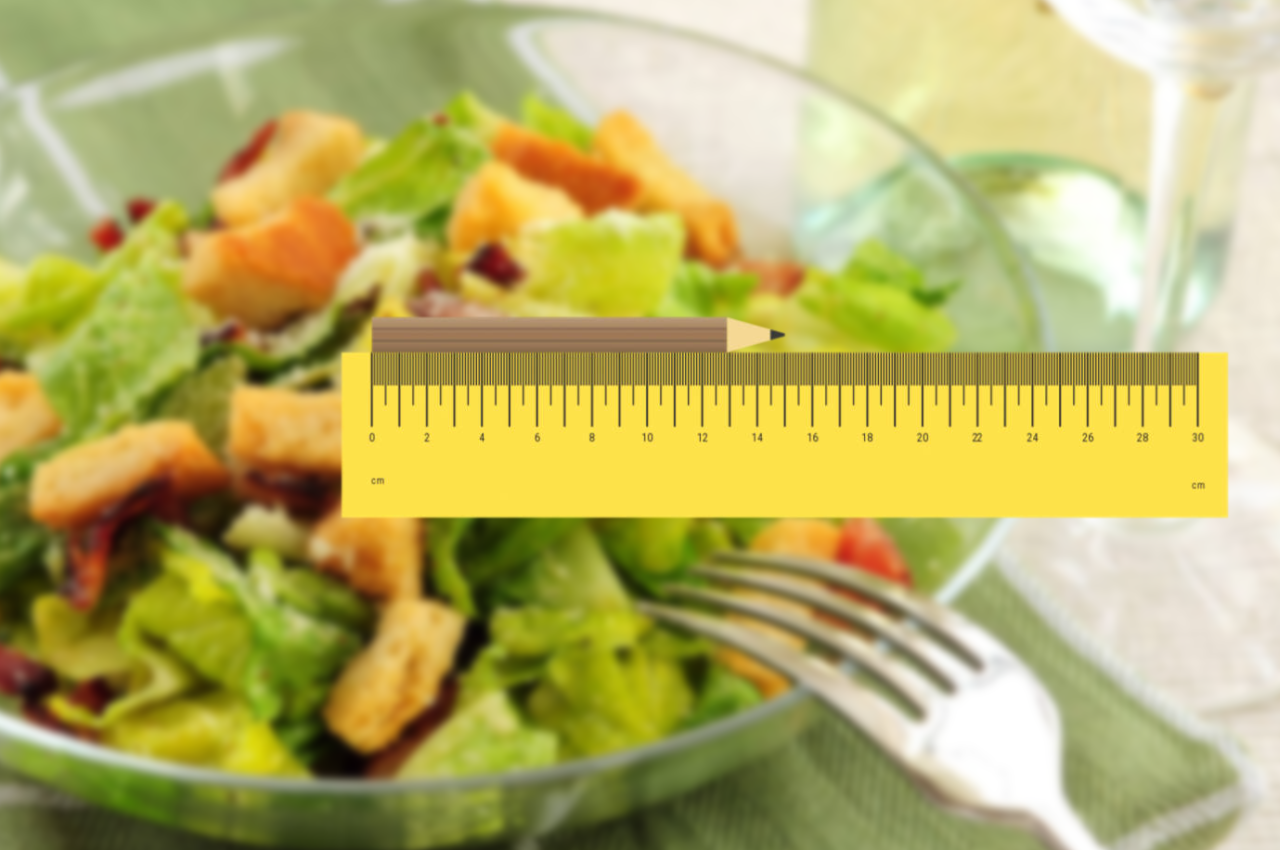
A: 15 cm
